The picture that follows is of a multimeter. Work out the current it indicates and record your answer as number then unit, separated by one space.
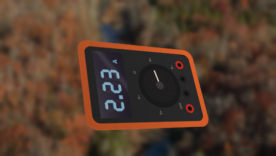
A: 2.23 A
